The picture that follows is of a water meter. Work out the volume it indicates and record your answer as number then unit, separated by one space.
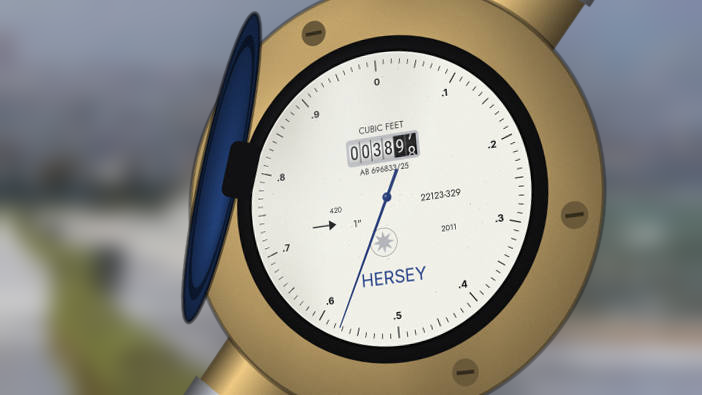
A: 3897.57 ft³
